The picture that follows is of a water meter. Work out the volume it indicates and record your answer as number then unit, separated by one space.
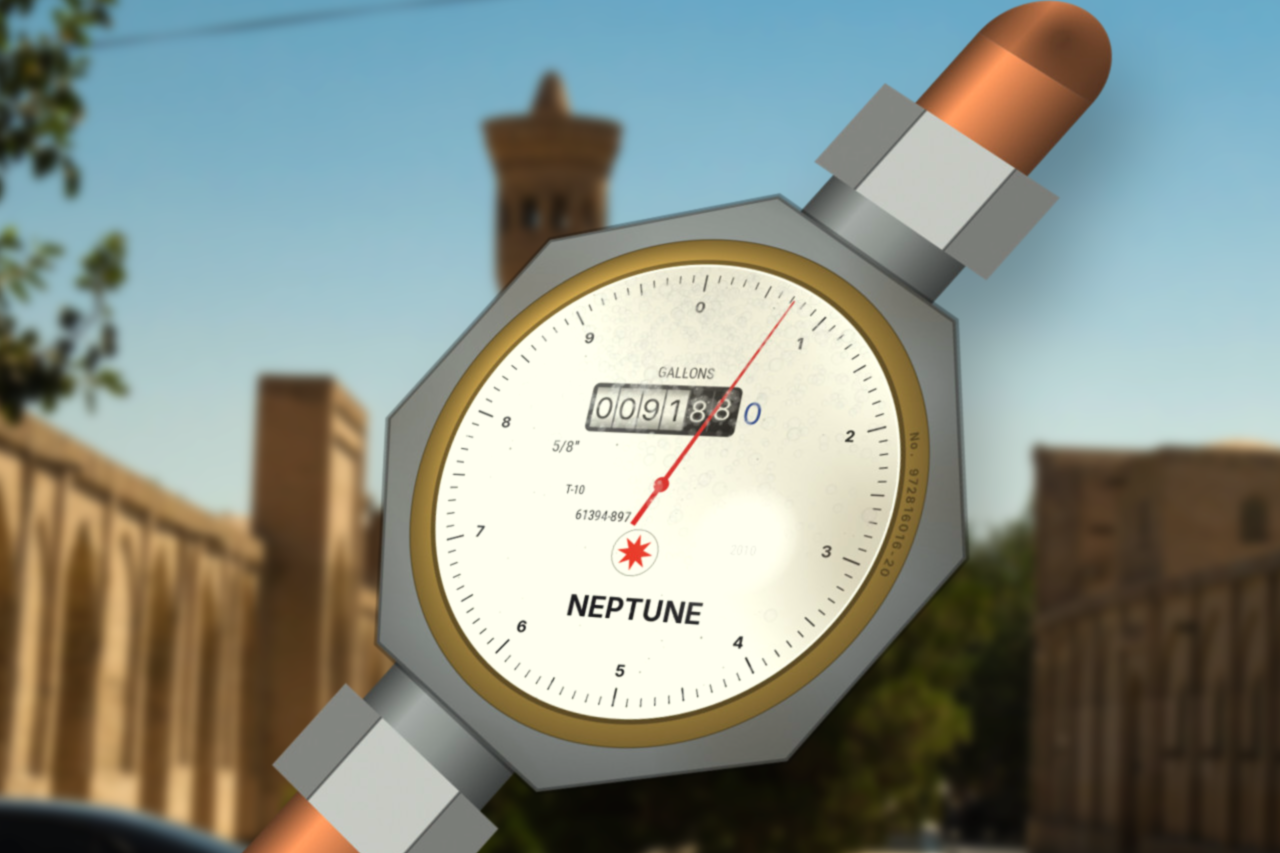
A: 91880.7 gal
